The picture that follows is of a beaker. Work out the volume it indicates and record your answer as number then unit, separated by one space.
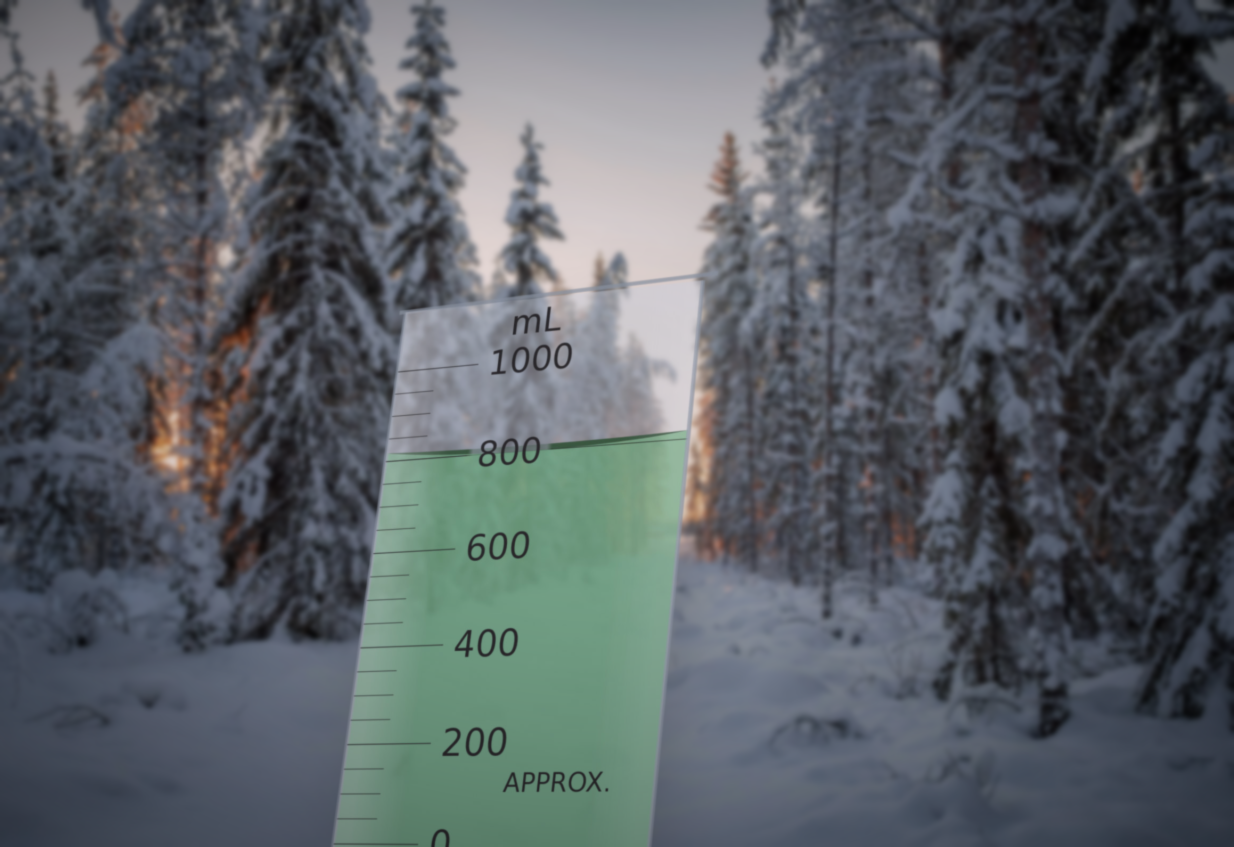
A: 800 mL
